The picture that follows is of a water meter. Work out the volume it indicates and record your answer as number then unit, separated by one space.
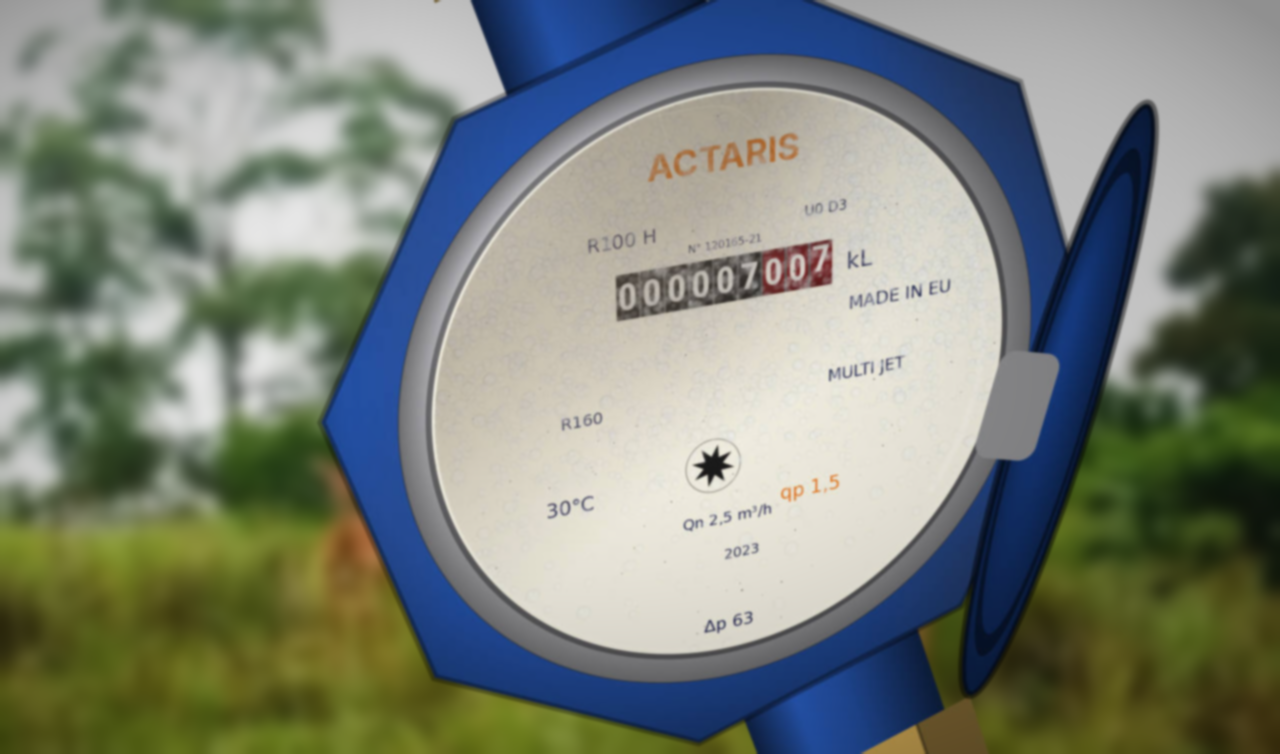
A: 7.007 kL
